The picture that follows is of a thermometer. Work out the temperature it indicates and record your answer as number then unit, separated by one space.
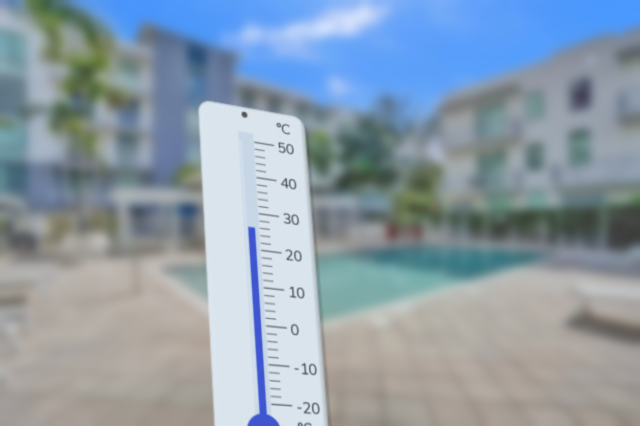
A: 26 °C
